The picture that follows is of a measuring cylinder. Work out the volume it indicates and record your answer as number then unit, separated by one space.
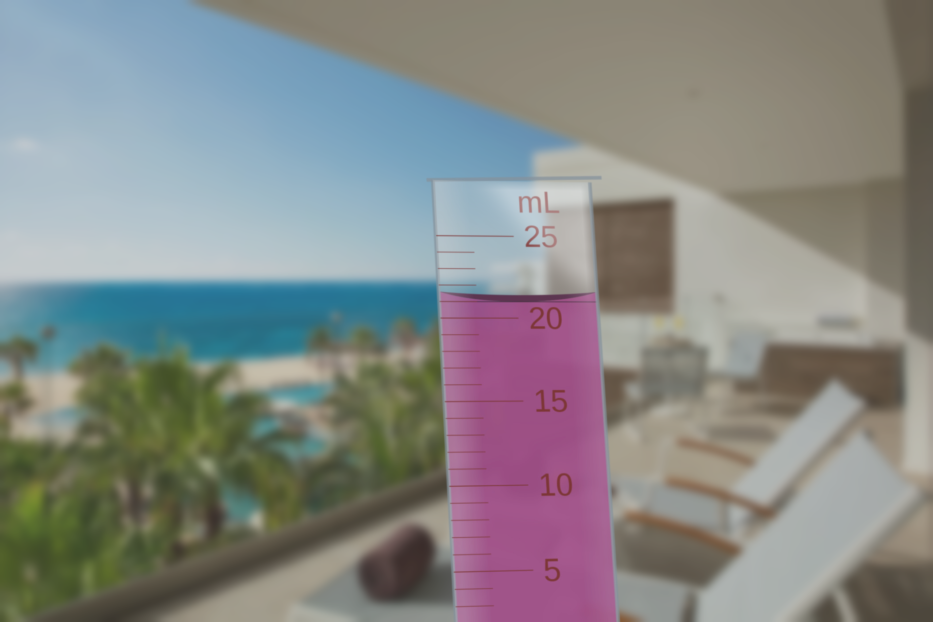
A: 21 mL
